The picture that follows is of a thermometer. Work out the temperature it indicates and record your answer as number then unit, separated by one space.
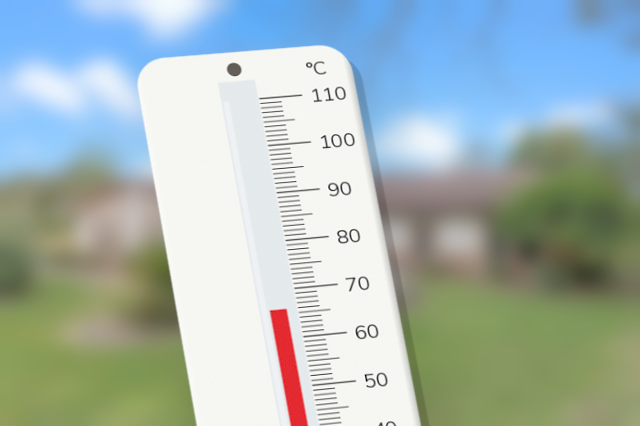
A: 66 °C
